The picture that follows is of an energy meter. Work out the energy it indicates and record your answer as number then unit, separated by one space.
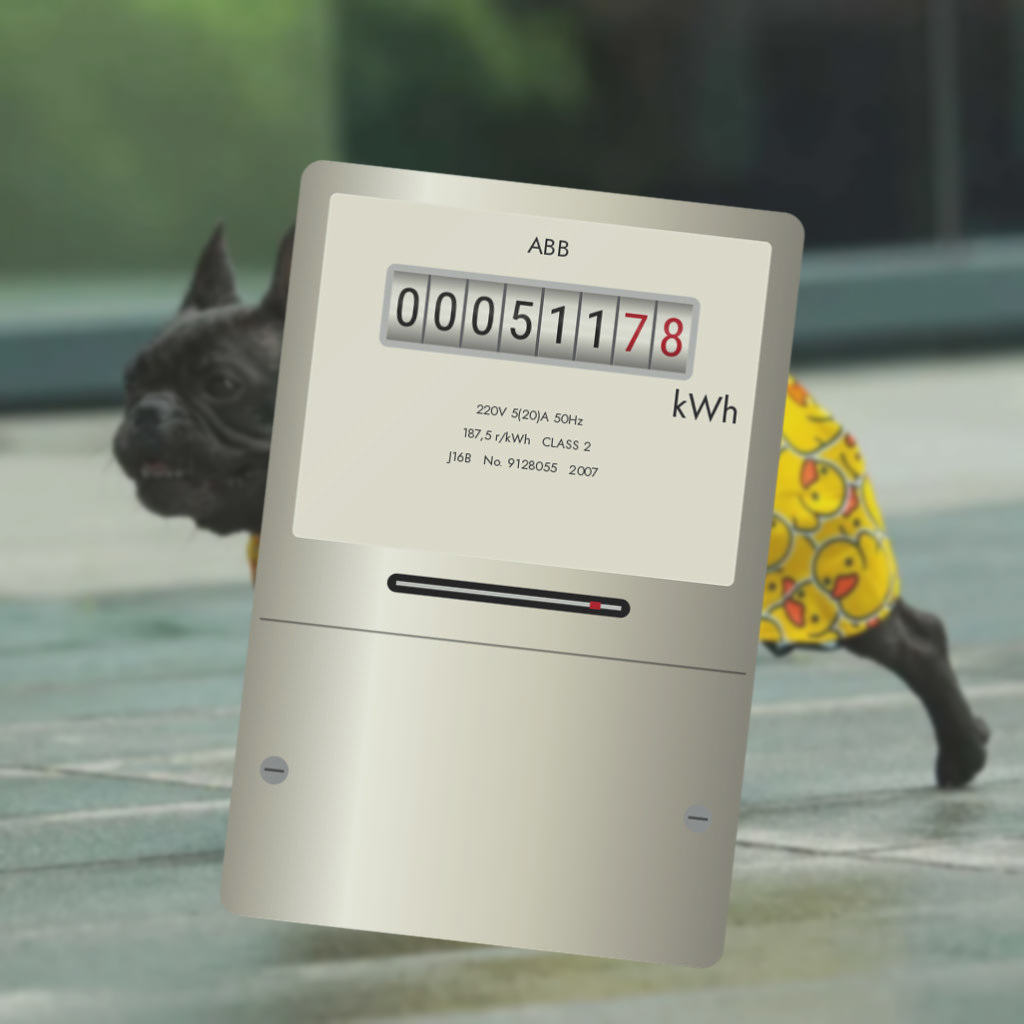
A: 511.78 kWh
